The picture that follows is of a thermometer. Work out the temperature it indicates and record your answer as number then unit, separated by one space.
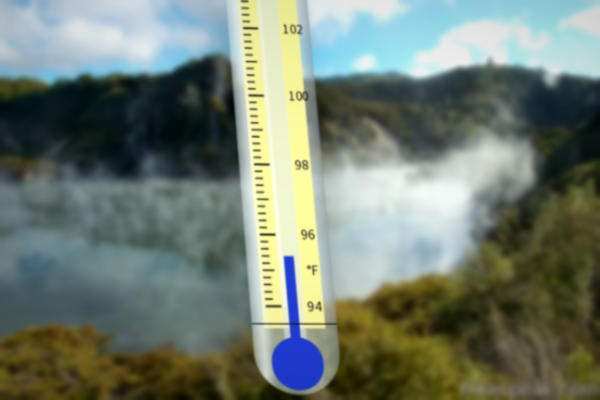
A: 95.4 °F
